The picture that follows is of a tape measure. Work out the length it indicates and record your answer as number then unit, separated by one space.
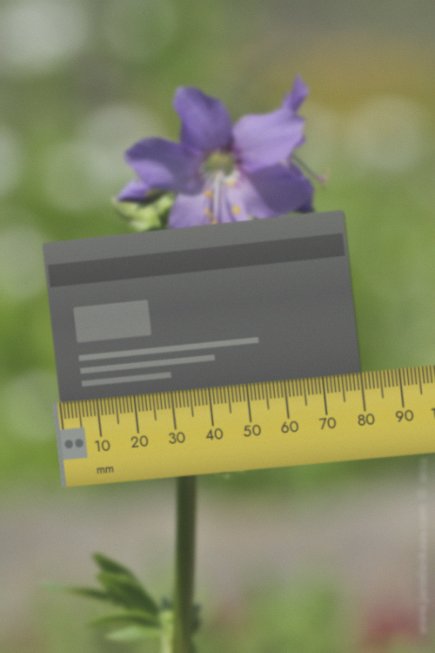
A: 80 mm
